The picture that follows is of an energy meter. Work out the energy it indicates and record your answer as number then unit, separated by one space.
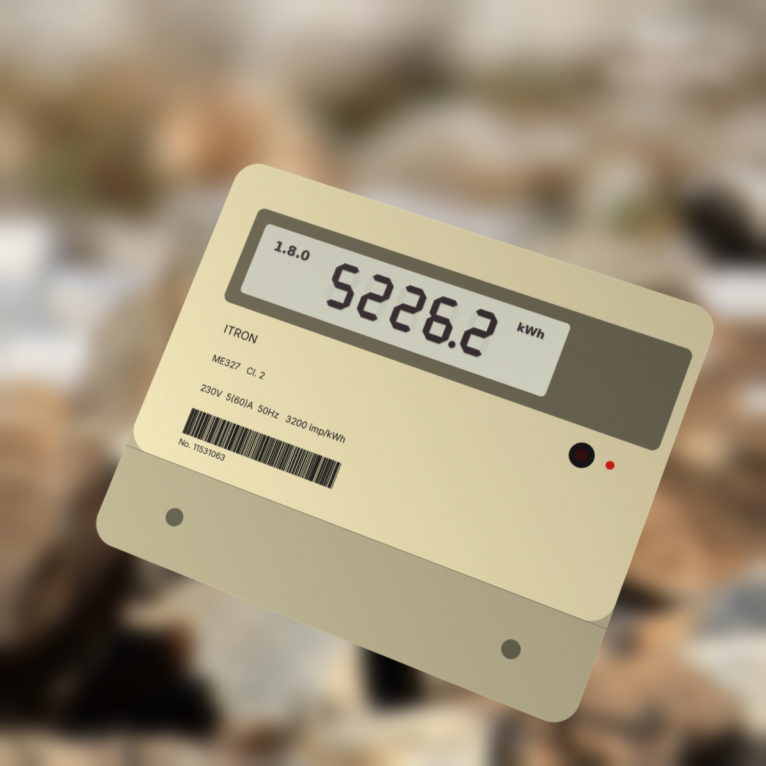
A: 5226.2 kWh
